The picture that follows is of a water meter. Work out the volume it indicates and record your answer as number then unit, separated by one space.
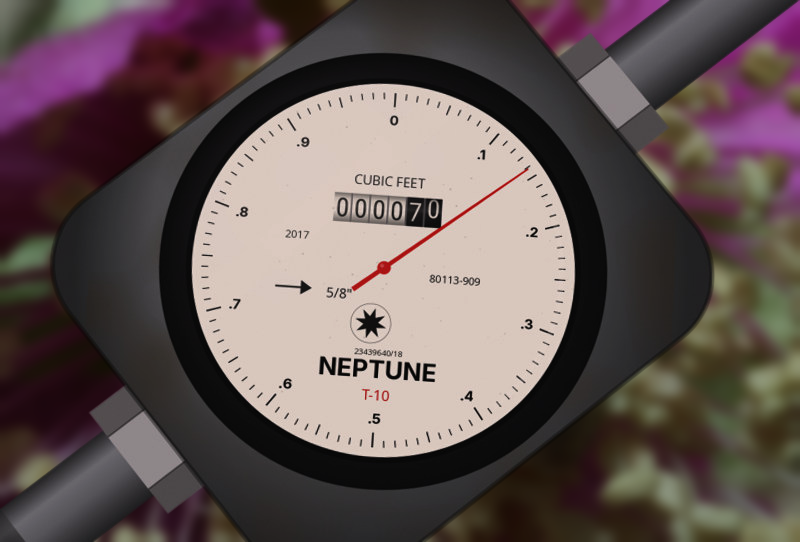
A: 70.14 ft³
